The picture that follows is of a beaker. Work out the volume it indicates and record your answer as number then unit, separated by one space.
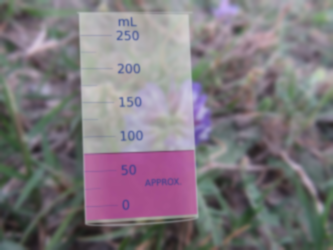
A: 75 mL
